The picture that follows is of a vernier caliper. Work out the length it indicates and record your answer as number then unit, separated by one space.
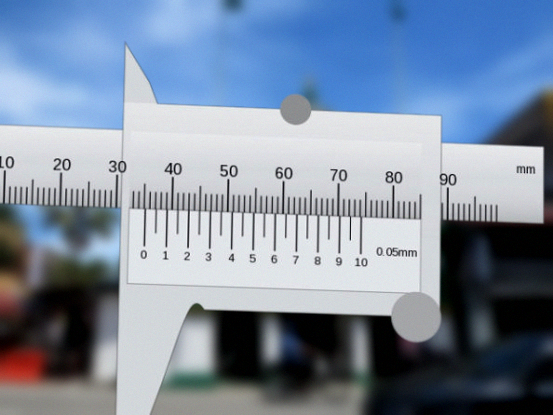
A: 35.2 mm
